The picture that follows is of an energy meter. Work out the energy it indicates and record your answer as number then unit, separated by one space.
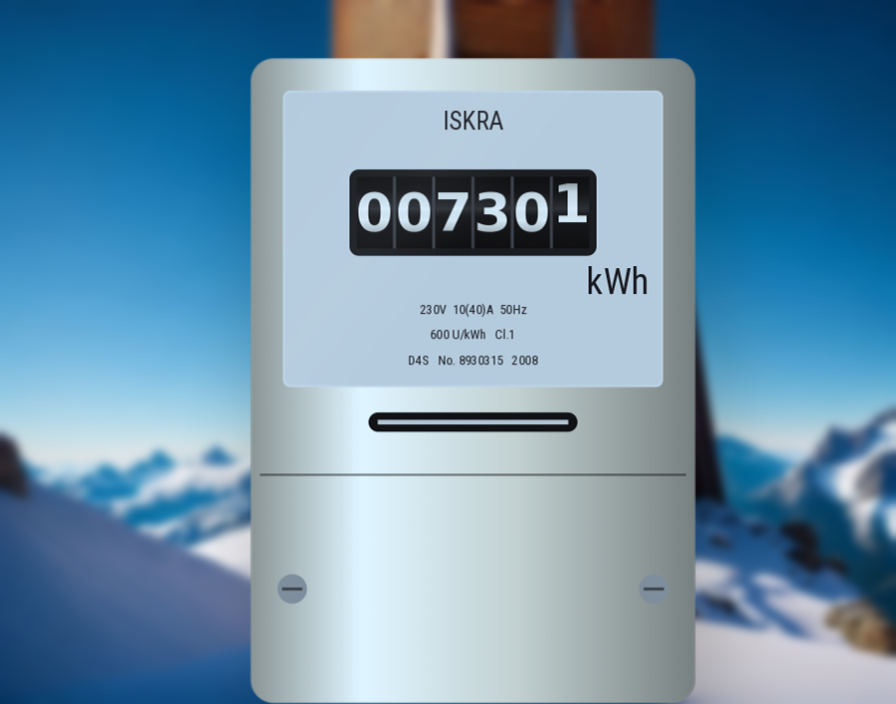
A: 7301 kWh
